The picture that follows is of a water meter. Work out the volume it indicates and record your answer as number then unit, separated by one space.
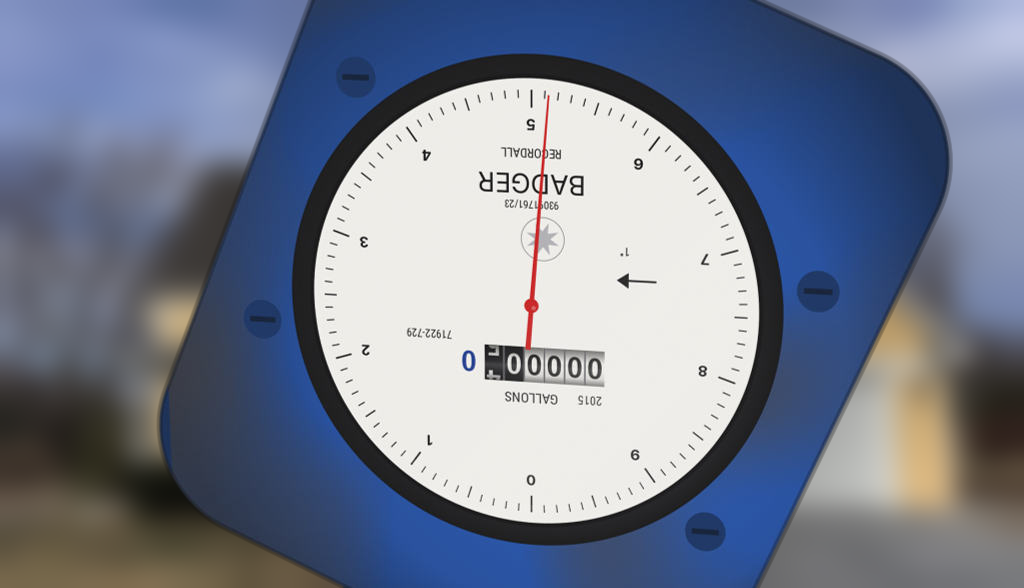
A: 45.1 gal
